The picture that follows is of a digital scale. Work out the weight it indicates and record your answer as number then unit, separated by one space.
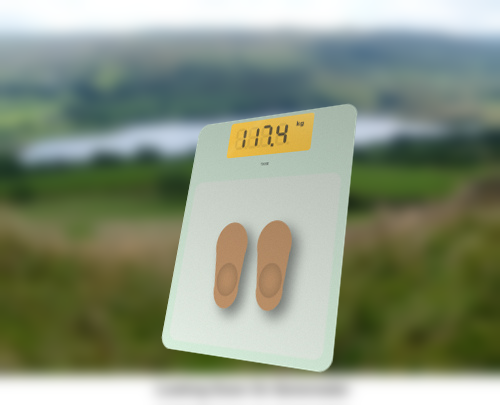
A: 117.4 kg
